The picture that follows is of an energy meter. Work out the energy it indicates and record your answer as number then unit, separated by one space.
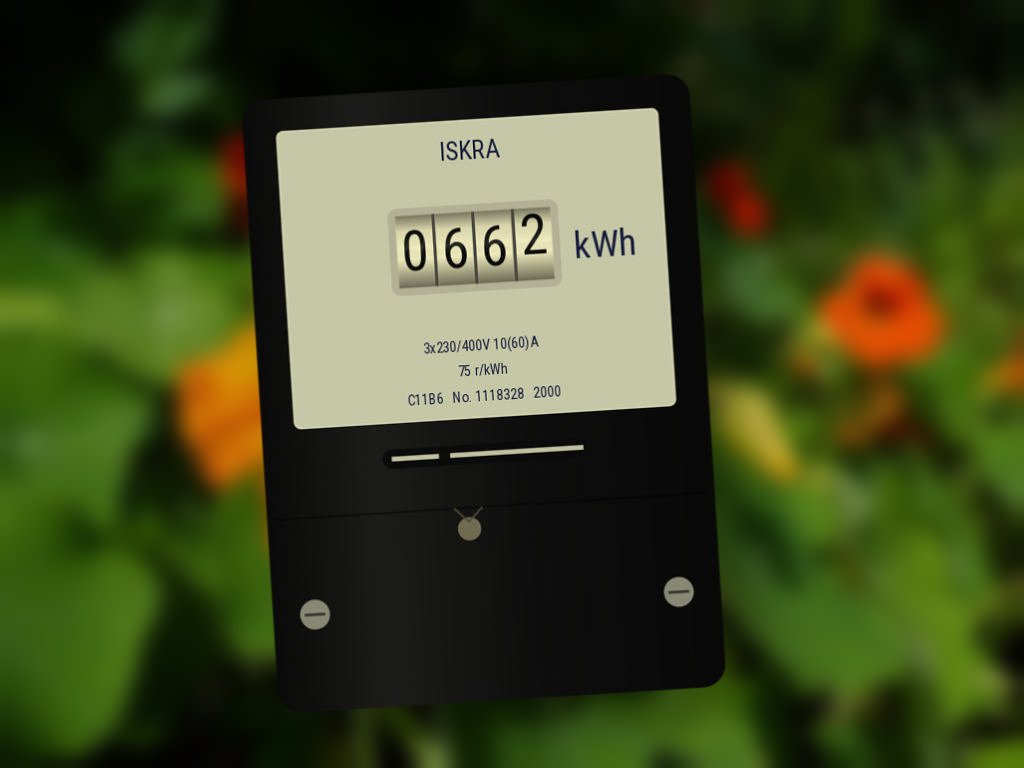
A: 662 kWh
